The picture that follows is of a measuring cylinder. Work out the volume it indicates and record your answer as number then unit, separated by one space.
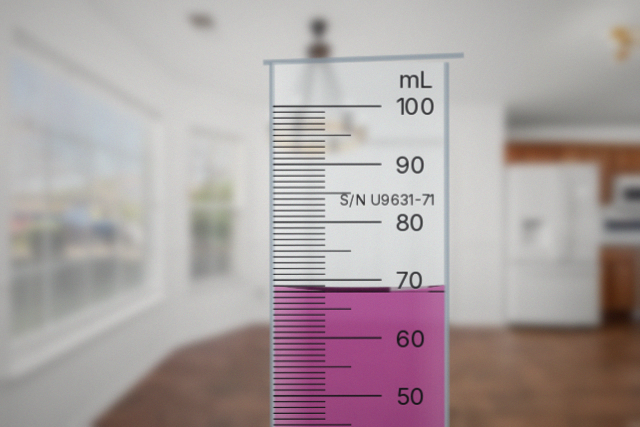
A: 68 mL
